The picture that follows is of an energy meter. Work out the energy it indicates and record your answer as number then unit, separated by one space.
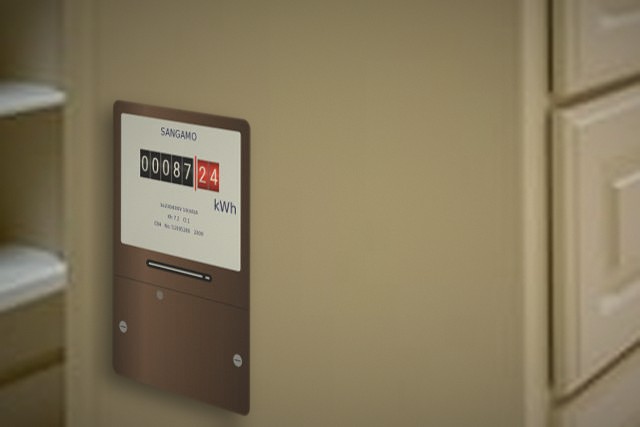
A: 87.24 kWh
